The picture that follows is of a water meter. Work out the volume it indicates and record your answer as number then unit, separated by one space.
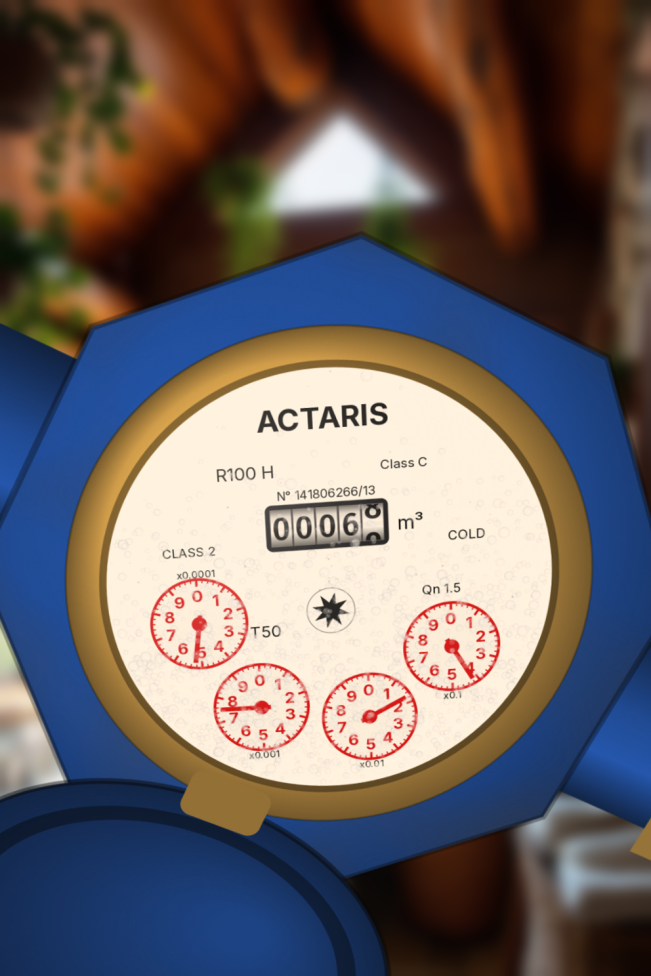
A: 68.4175 m³
